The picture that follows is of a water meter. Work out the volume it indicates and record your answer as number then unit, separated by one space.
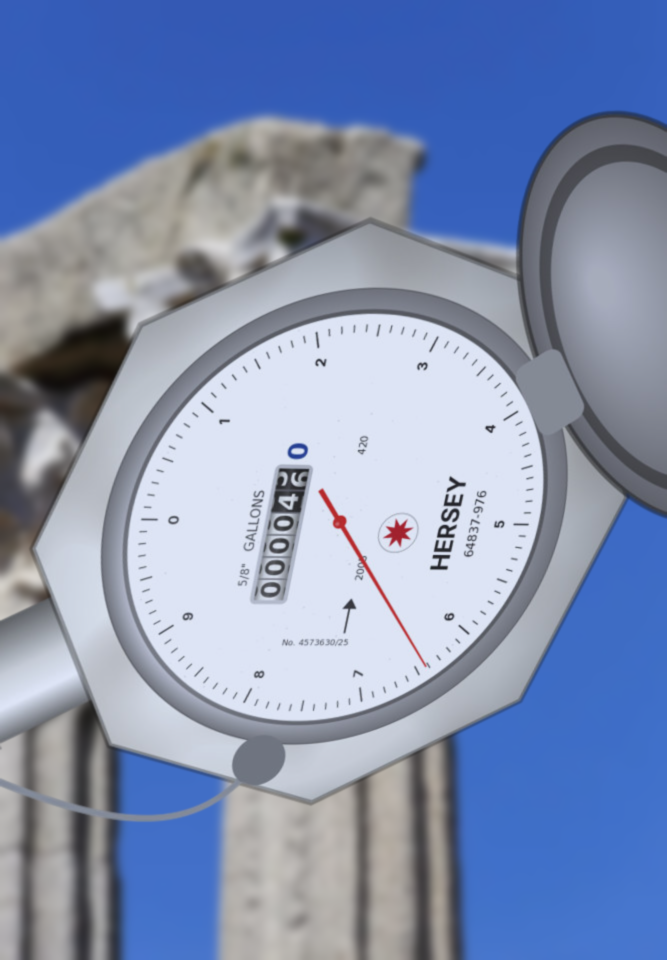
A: 456.4 gal
